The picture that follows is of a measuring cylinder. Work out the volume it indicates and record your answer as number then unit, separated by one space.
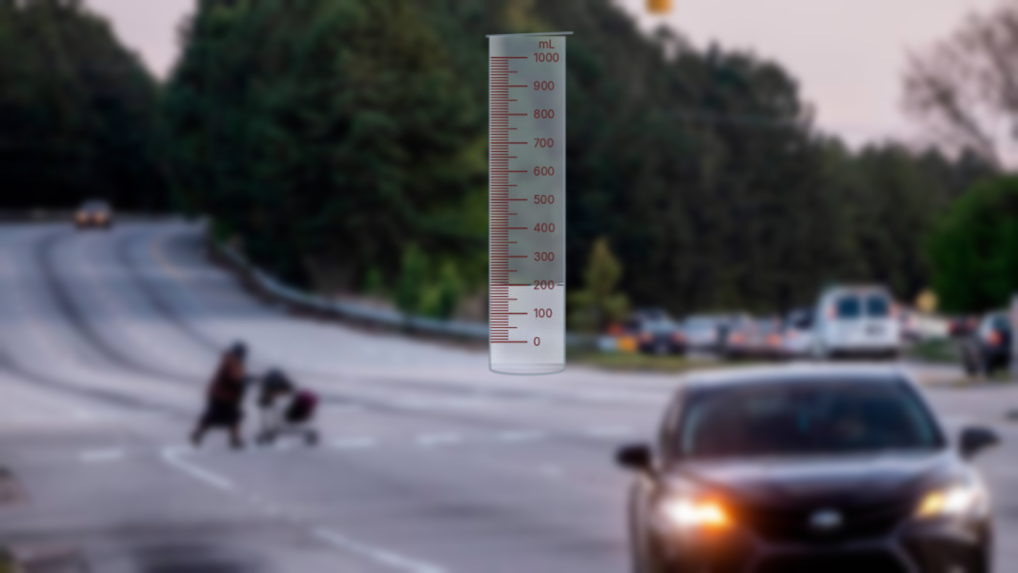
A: 200 mL
